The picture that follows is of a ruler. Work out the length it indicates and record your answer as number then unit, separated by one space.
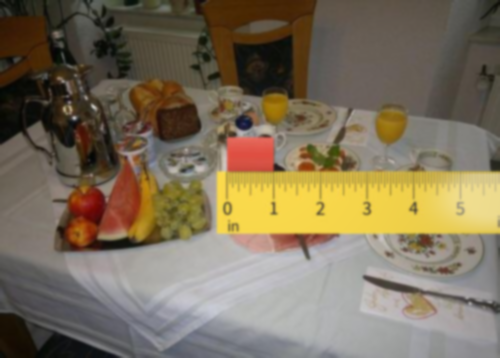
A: 1 in
